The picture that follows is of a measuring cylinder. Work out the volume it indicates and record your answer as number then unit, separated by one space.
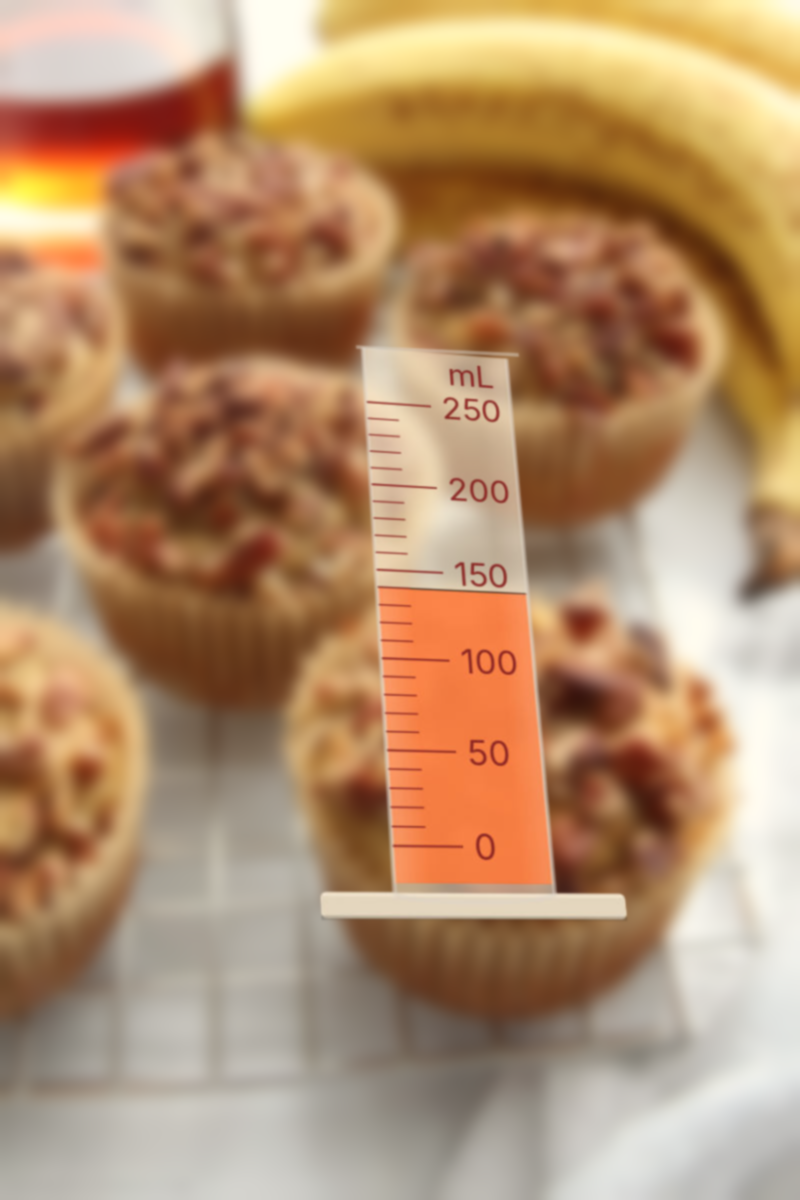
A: 140 mL
